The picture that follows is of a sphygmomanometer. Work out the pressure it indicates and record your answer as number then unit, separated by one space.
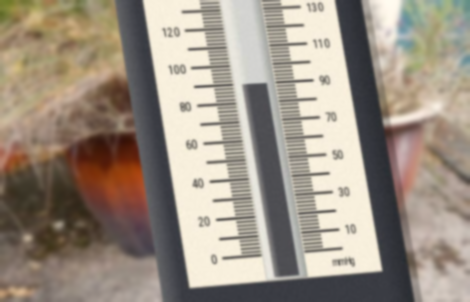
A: 90 mmHg
